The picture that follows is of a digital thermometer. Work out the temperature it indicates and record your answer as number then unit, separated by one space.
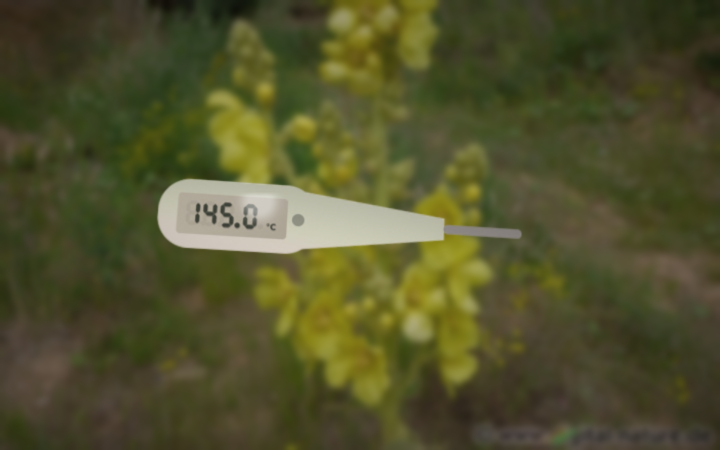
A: 145.0 °C
